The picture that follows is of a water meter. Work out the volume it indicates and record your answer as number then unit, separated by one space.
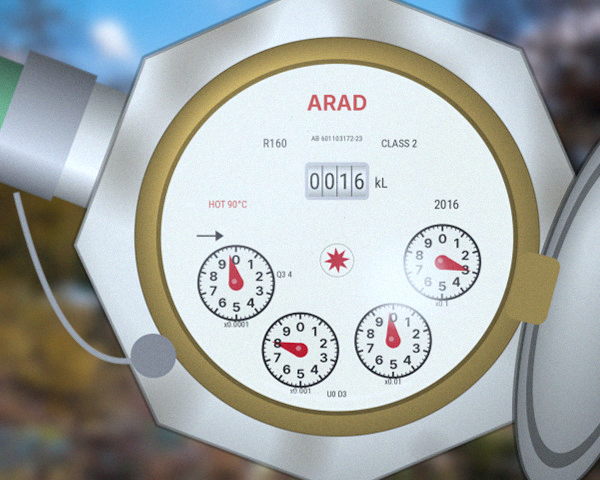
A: 16.2979 kL
